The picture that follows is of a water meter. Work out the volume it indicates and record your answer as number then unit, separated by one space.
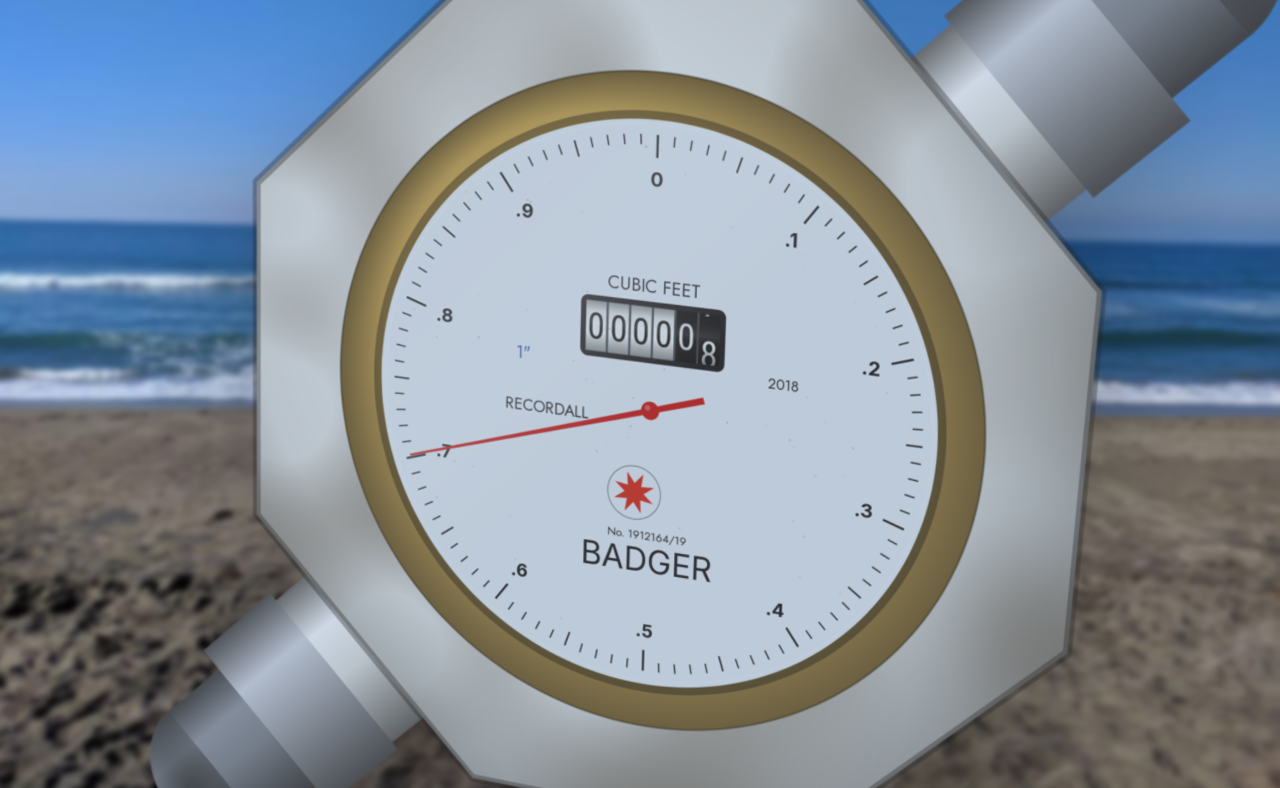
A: 7.70 ft³
